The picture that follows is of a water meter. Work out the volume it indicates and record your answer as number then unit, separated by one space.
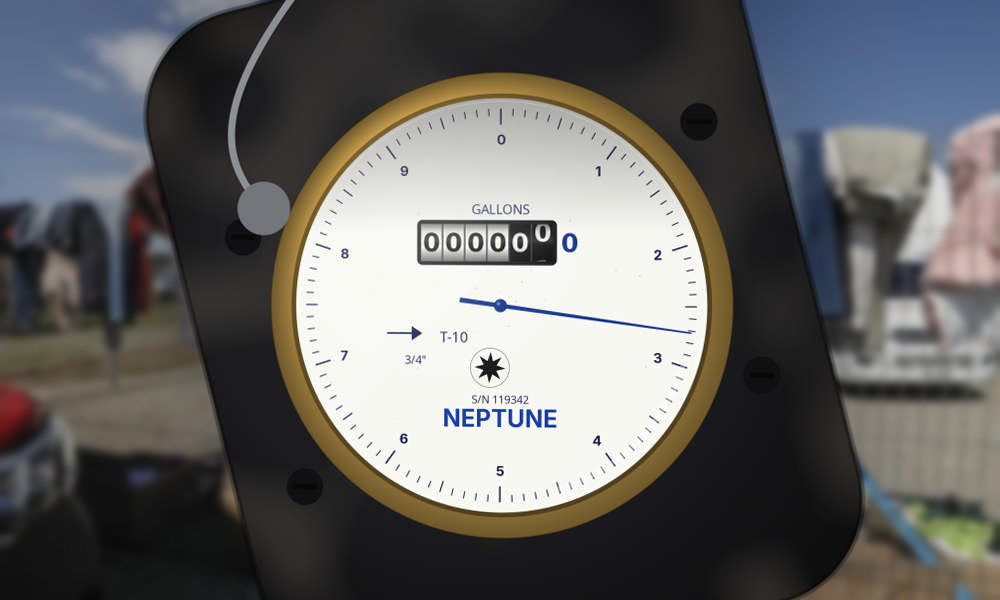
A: 2.7 gal
